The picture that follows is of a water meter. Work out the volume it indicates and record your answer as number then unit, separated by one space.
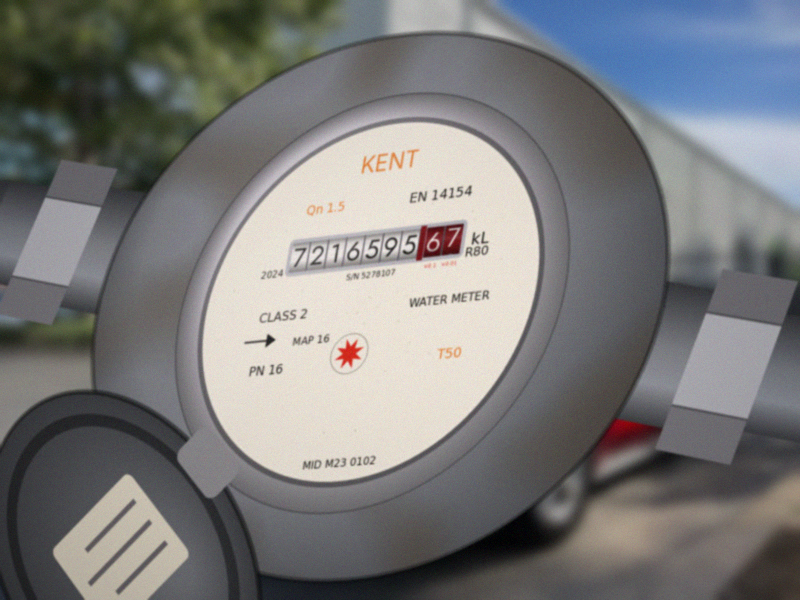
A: 7216595.67 kL
